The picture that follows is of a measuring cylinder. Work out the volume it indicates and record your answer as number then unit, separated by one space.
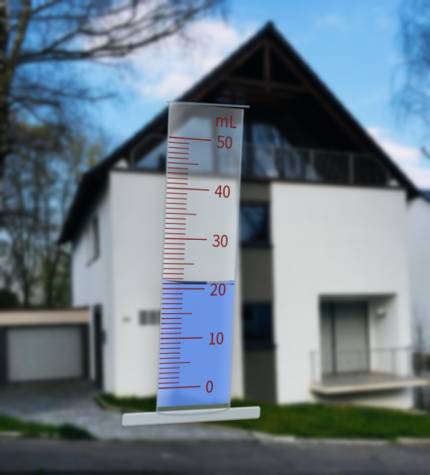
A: 21 mL
